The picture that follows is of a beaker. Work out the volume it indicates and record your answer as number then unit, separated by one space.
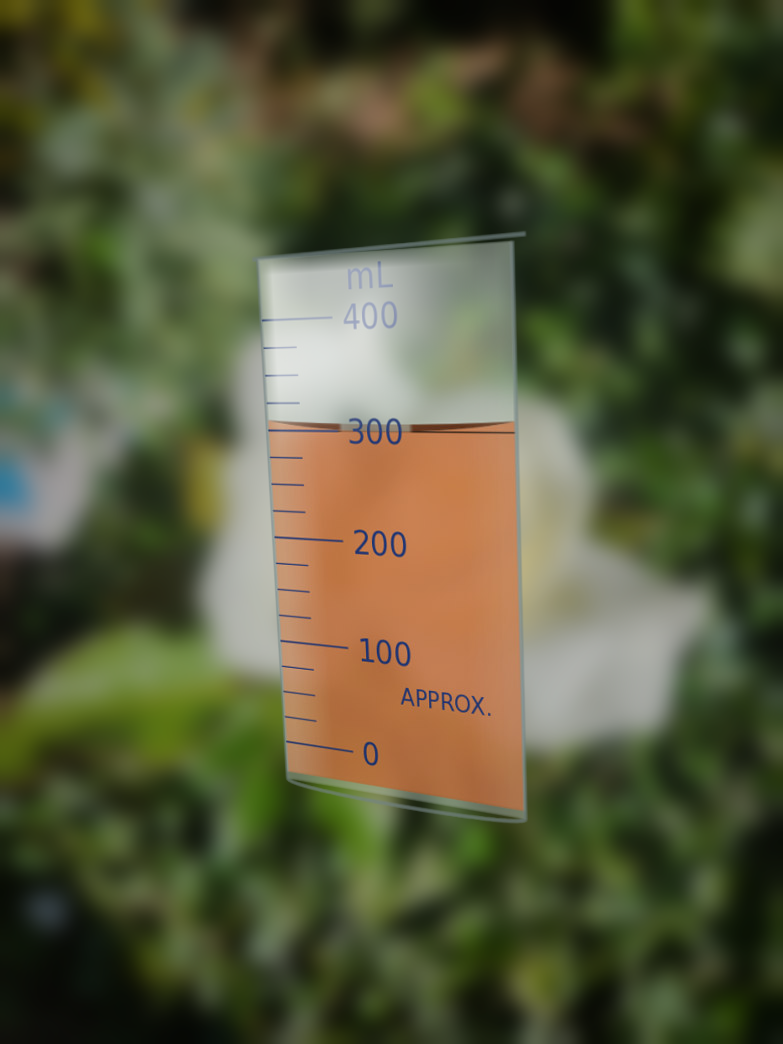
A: 300 mL
